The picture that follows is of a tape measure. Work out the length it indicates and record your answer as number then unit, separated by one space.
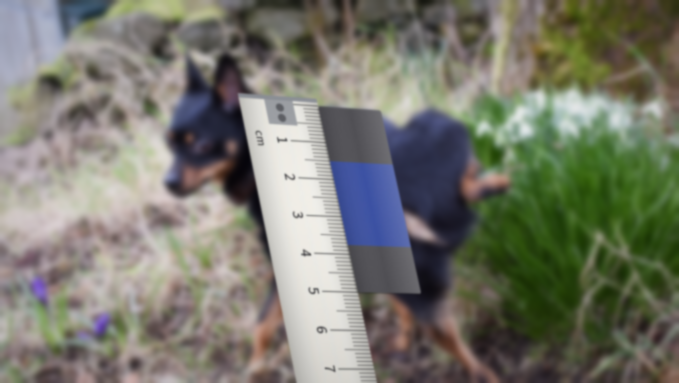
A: 5 cm
